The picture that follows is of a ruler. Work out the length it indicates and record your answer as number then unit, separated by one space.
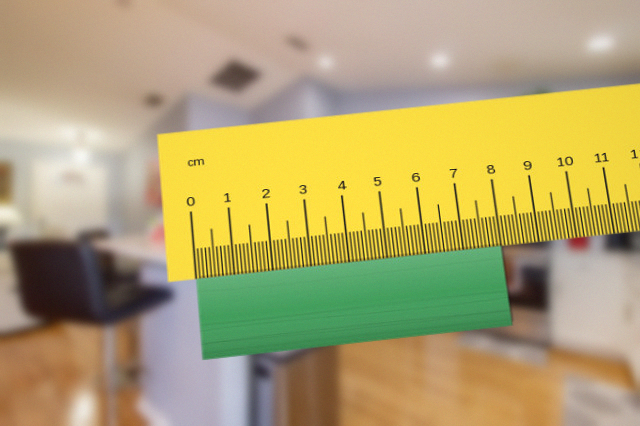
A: 8 cm
